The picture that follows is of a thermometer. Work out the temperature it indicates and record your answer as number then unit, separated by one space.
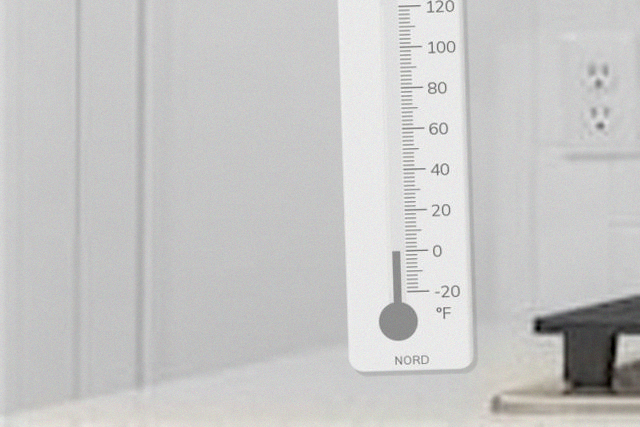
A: 0 °F
